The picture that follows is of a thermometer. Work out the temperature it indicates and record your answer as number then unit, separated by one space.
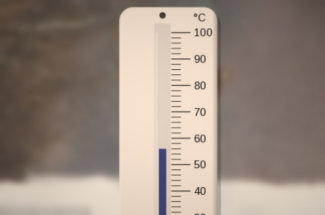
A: 56 °C
